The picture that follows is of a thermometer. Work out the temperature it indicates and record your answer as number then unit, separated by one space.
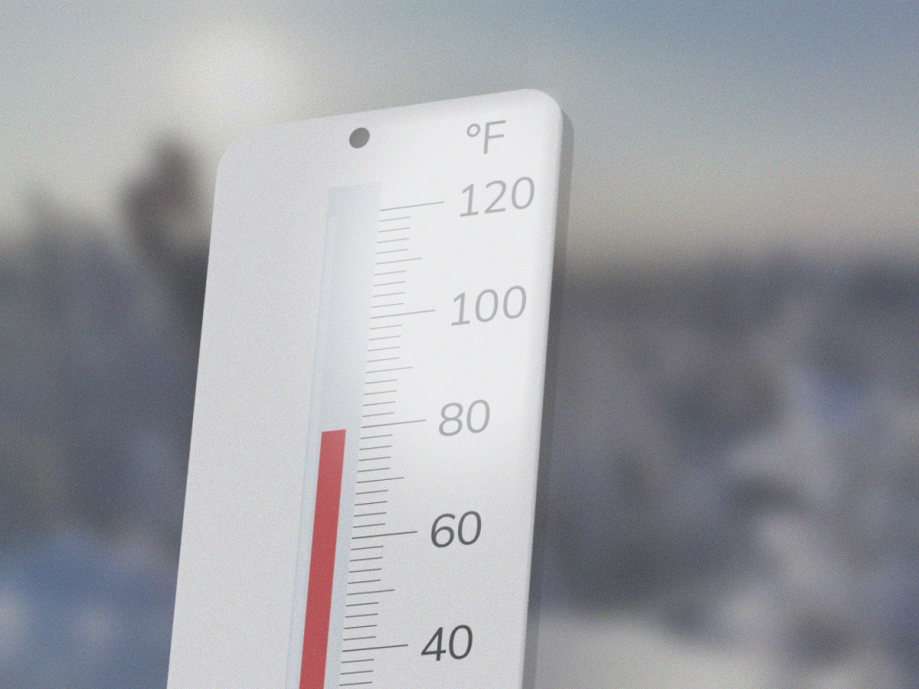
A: 80 °F
